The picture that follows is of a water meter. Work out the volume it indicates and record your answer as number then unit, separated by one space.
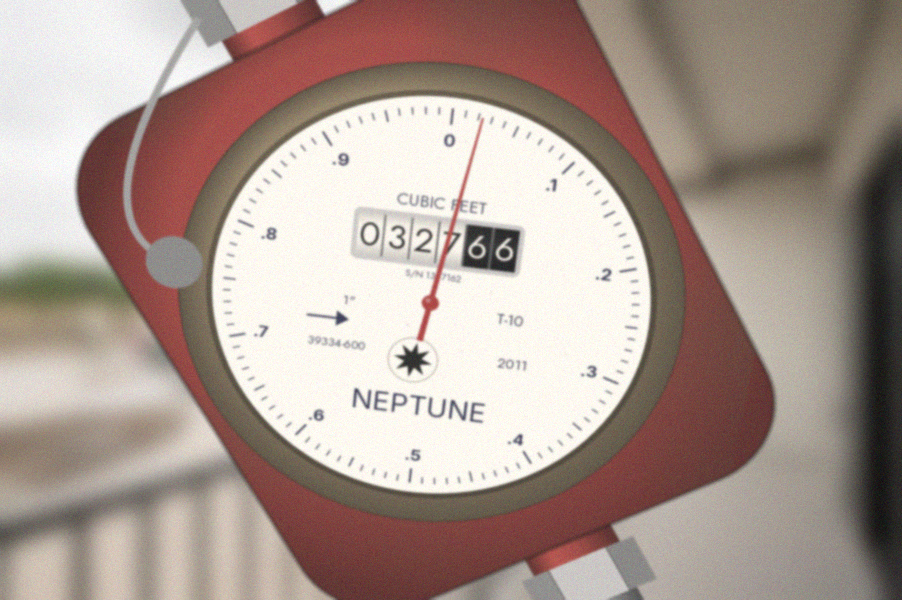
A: 32766.02 ft³
